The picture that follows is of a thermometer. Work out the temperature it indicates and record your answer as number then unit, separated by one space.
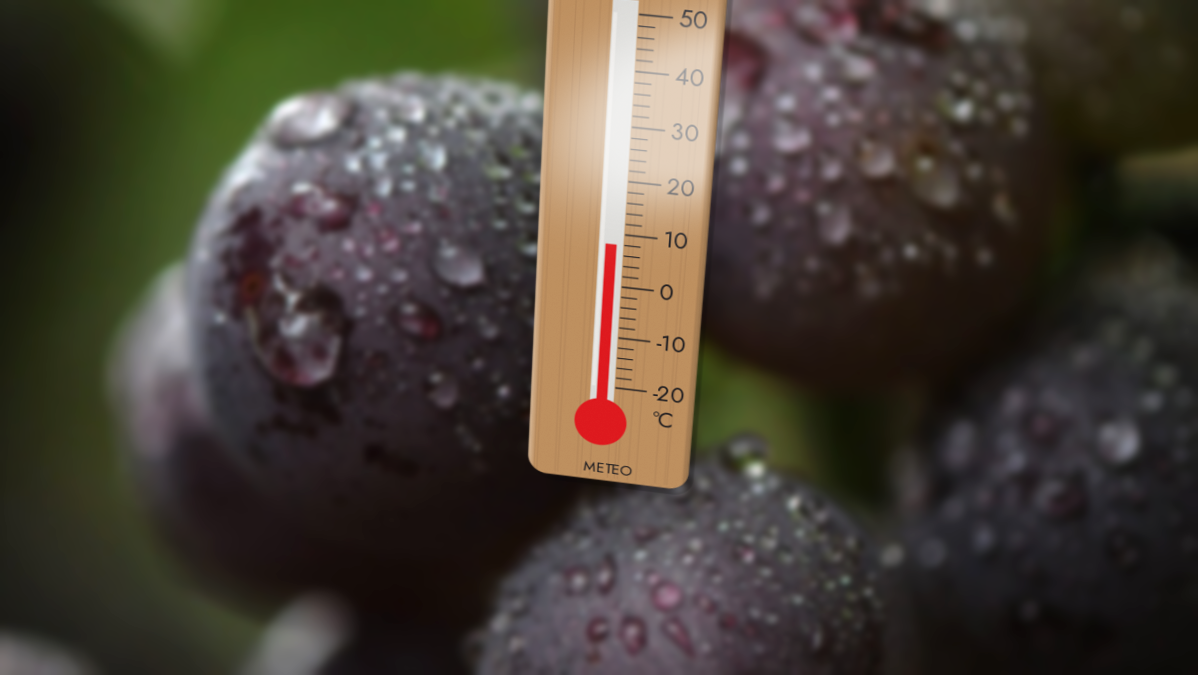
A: 8 °C
